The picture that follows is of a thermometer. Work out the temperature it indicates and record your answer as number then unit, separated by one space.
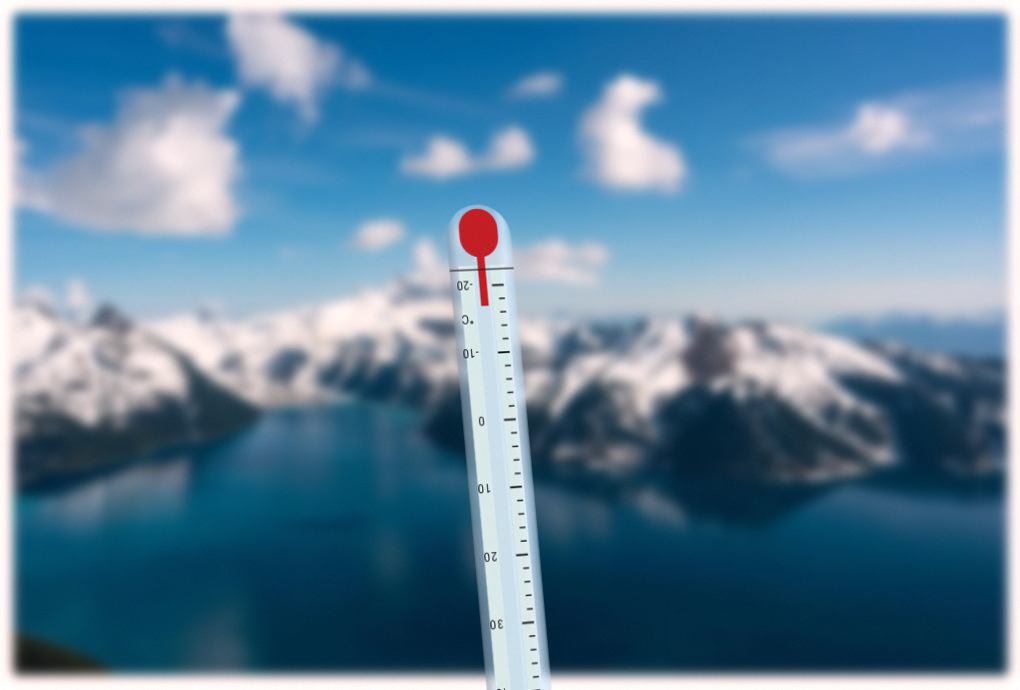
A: -17 °C
